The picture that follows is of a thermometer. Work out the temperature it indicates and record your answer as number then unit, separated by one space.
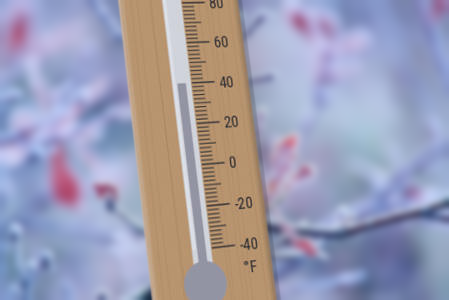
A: 40 °F
